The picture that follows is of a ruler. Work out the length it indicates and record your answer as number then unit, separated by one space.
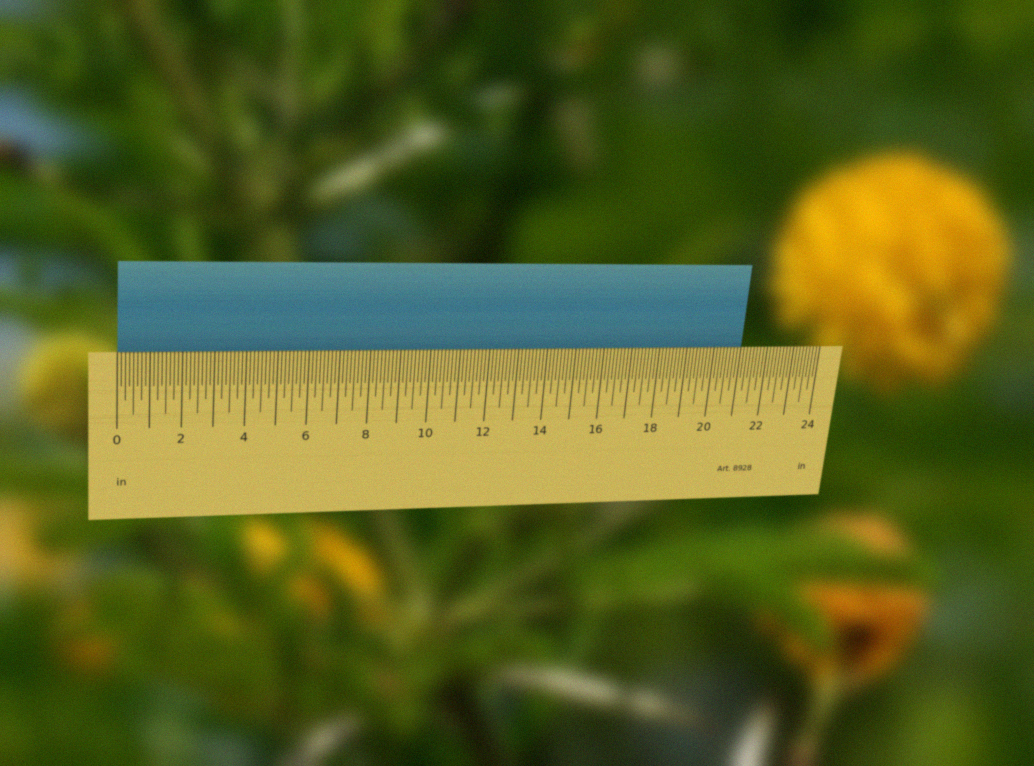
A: 21 in
